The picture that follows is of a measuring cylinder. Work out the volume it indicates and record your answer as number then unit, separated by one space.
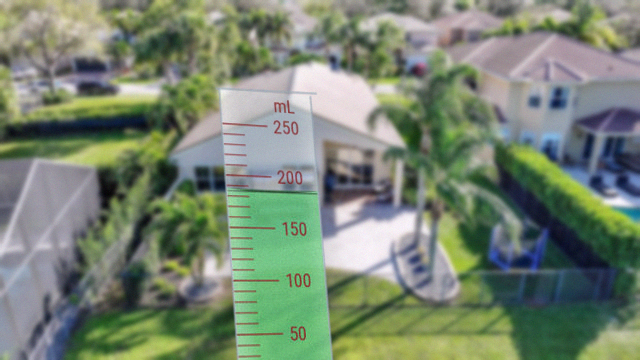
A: 185 mL
